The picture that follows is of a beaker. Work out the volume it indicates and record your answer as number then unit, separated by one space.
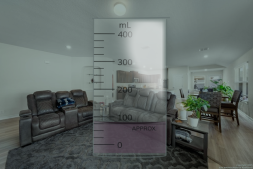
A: 75 mL
